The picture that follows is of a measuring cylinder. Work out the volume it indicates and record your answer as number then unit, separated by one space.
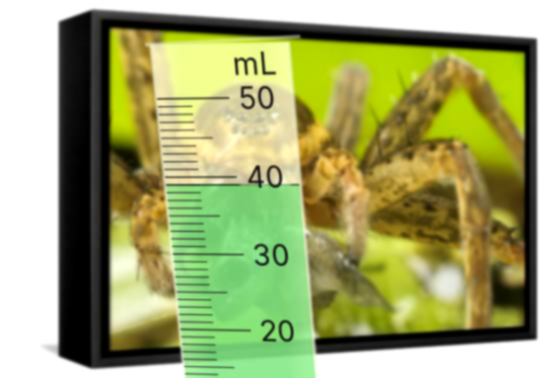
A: 39 mL
